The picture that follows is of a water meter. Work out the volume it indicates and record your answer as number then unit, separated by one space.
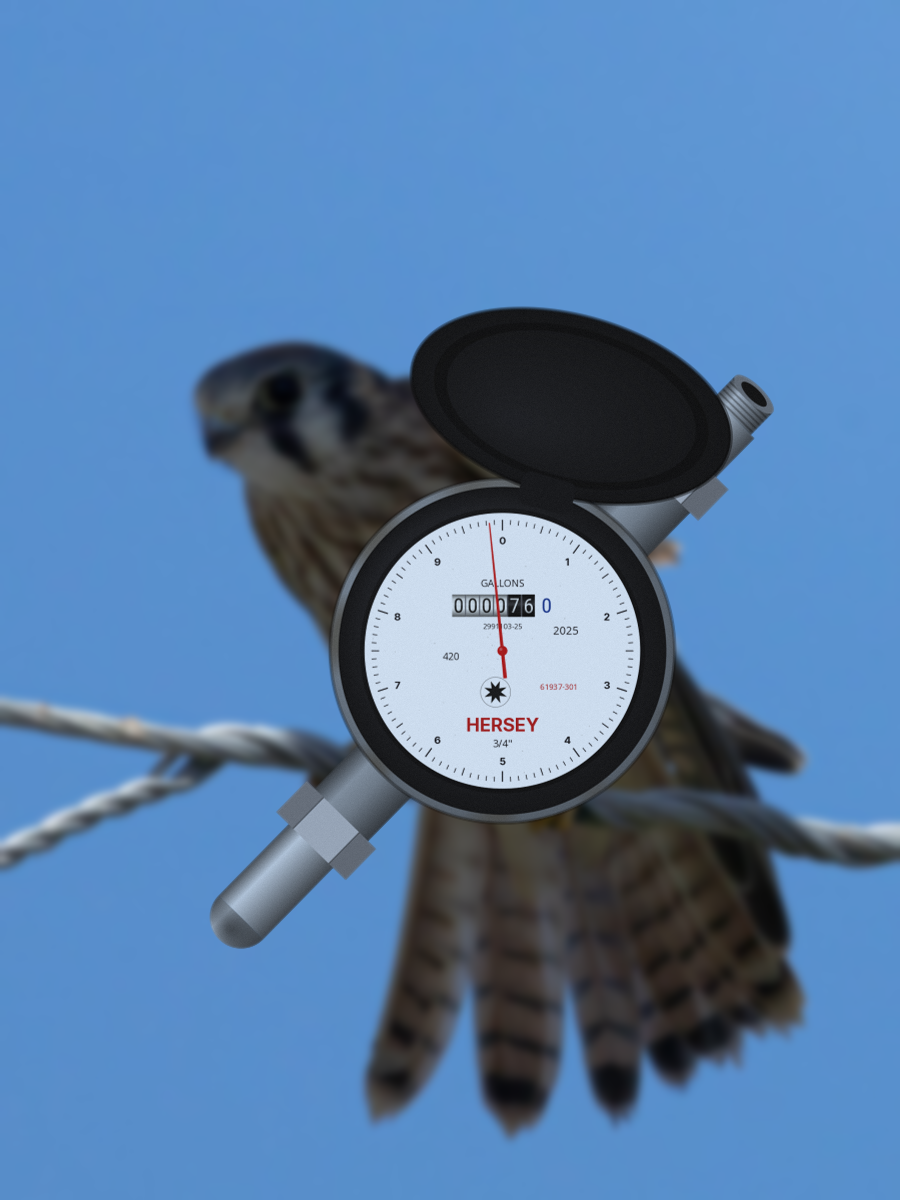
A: 759.8 gal
